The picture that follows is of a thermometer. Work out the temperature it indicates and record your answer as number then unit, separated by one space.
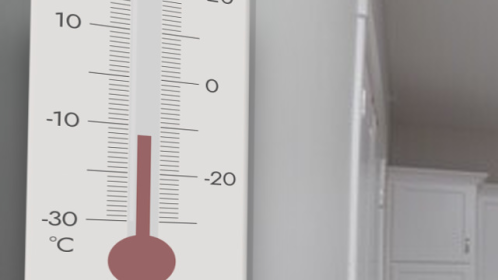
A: -12 °C
